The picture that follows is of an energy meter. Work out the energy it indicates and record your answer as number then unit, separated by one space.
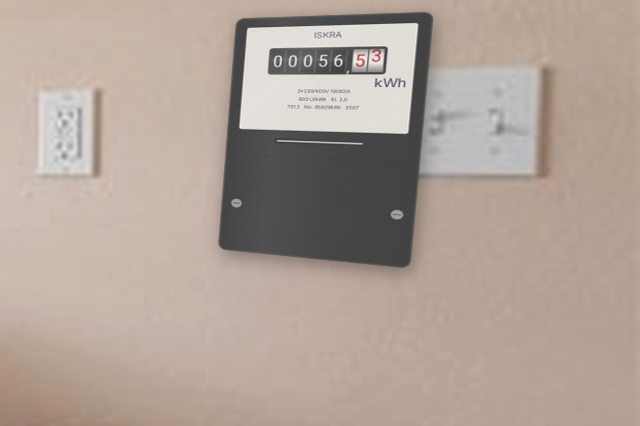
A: 56.53 kWh
